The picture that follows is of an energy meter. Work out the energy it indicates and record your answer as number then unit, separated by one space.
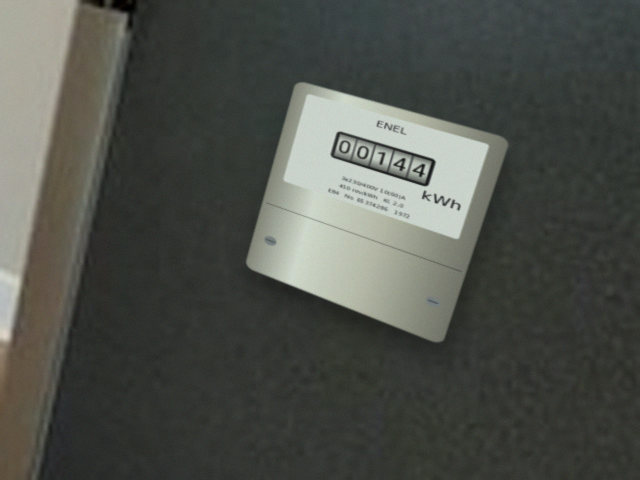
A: 144 kWh
